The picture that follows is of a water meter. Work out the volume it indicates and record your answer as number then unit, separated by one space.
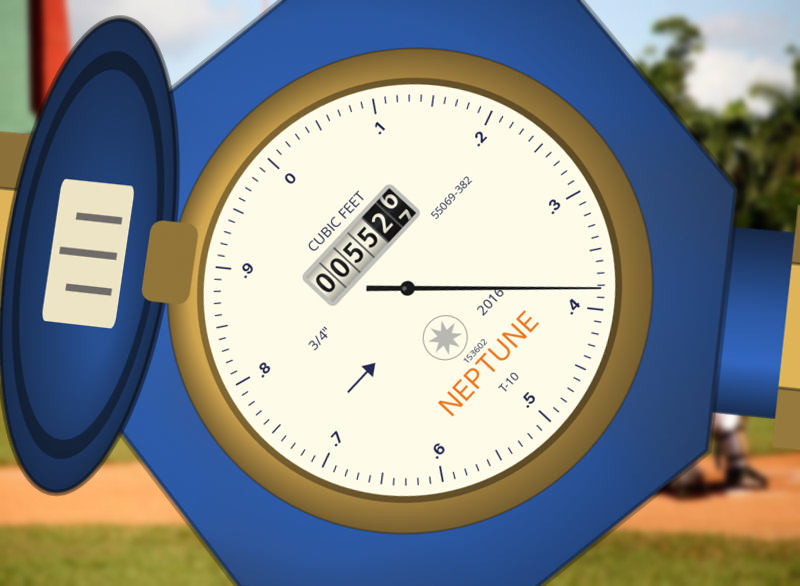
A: 5526.38 ft³
